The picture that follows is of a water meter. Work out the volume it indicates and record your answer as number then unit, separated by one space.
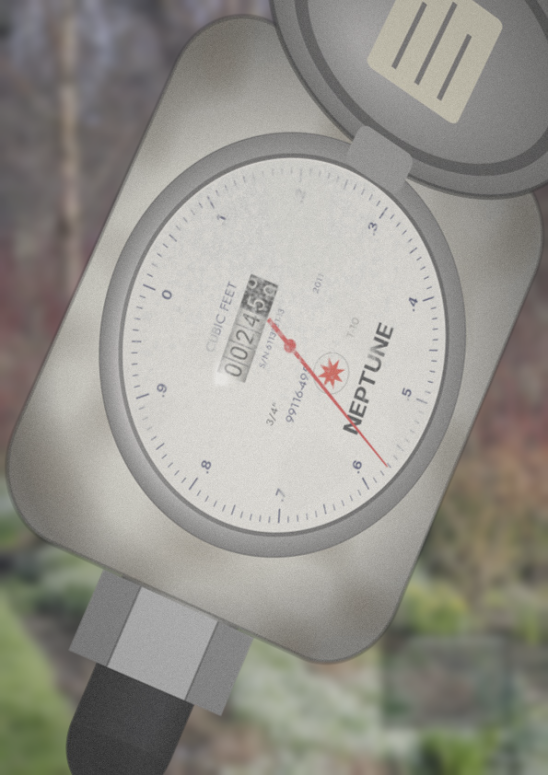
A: 2458.57 ft³
